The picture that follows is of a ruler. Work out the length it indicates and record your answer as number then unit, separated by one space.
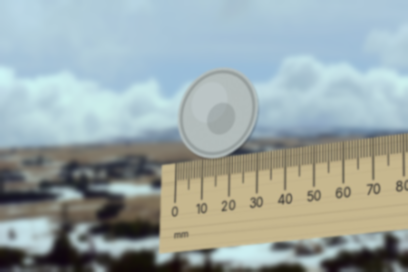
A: 30 mm
